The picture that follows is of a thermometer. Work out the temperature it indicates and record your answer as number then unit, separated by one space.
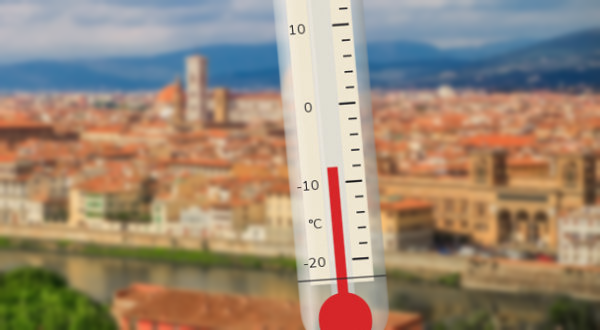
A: -8 °C
